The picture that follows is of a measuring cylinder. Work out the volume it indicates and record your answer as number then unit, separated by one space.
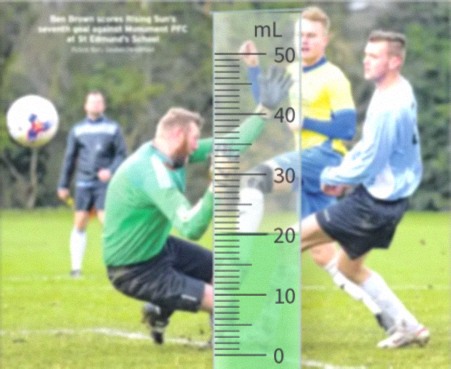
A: 20 mL
